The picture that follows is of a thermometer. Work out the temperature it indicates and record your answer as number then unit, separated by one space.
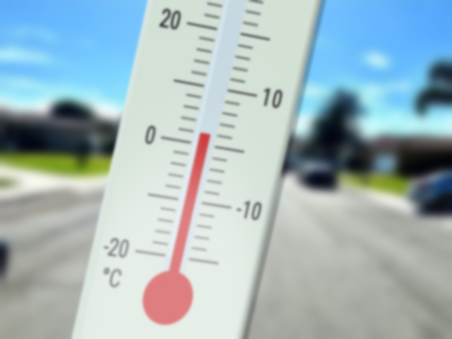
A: 2 °C
